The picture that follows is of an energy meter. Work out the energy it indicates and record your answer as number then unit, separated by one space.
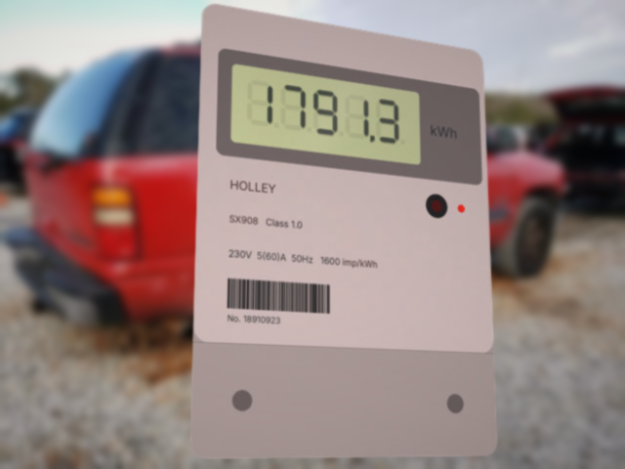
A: 1791.3 kWh
